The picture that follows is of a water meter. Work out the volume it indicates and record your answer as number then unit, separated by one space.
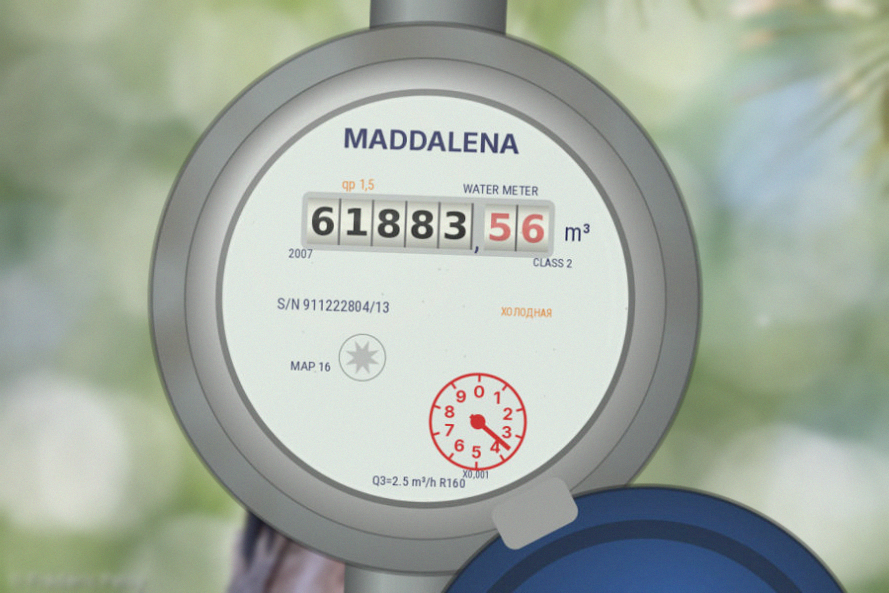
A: 61883.563 m³
